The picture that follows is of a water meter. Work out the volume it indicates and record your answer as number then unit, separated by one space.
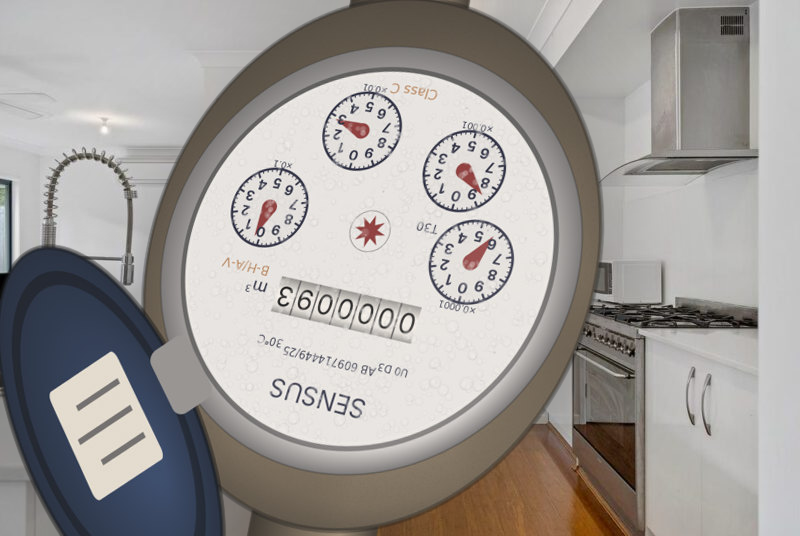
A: 93.0285 m³
